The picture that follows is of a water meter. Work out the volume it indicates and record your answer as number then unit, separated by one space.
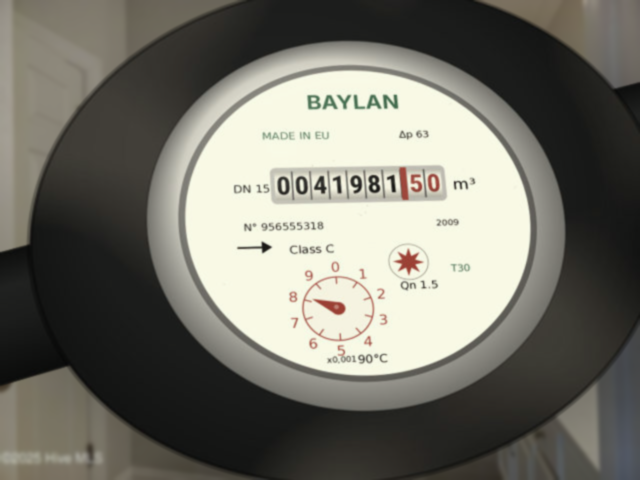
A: 41981.508 m³
